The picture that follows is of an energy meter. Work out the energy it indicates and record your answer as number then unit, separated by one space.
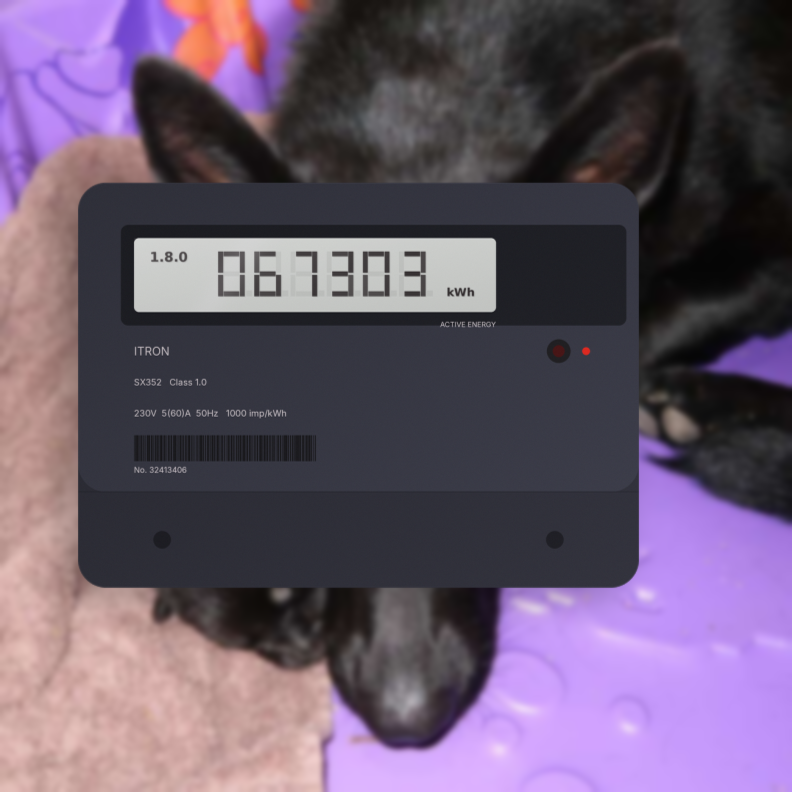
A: 67303 kWh
